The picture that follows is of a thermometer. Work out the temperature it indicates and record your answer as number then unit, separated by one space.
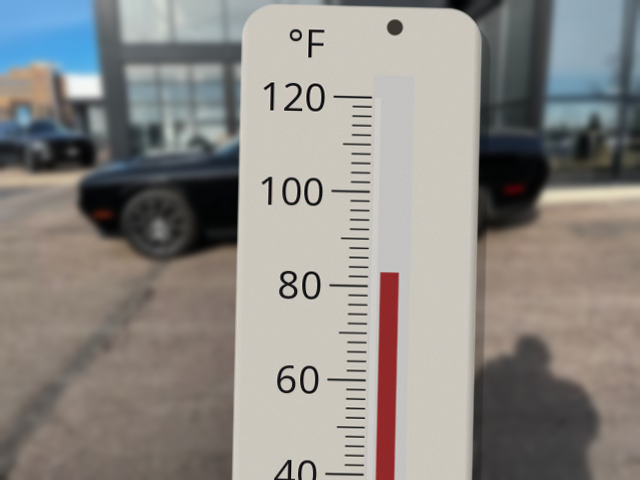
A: 83 °F
